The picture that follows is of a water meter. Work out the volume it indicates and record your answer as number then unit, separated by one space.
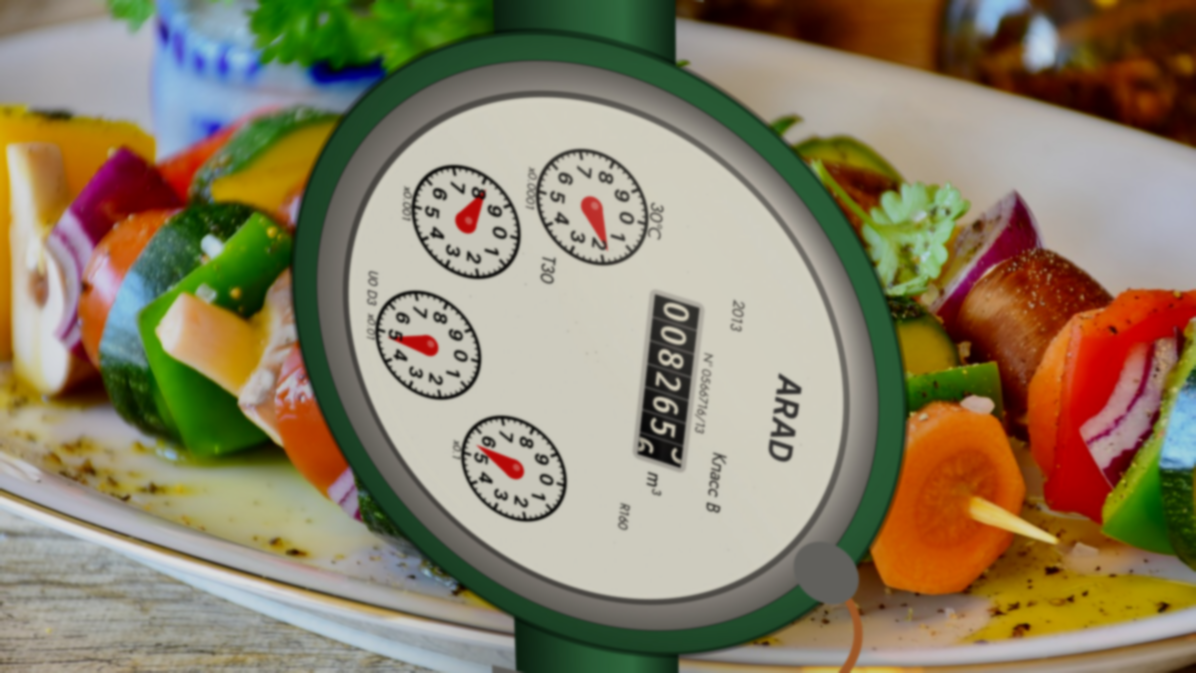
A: 82655.5481 m³
